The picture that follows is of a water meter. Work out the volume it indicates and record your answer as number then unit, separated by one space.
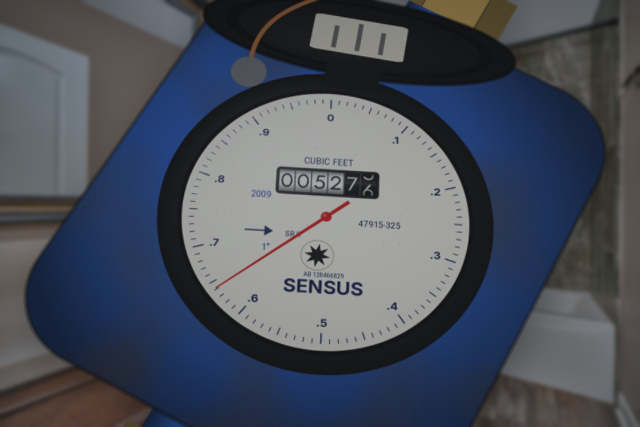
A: 5275.64 ft³
